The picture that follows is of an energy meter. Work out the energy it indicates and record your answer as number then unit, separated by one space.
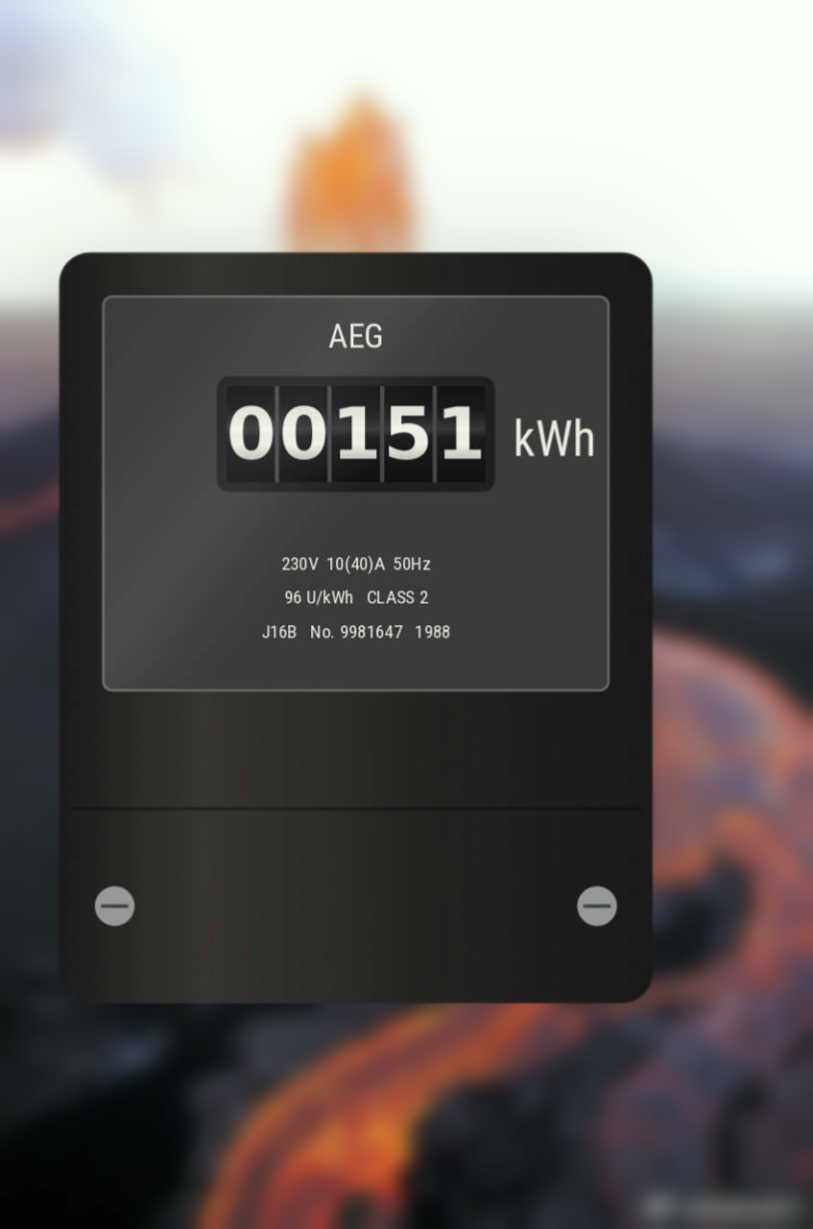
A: 151 kWh
